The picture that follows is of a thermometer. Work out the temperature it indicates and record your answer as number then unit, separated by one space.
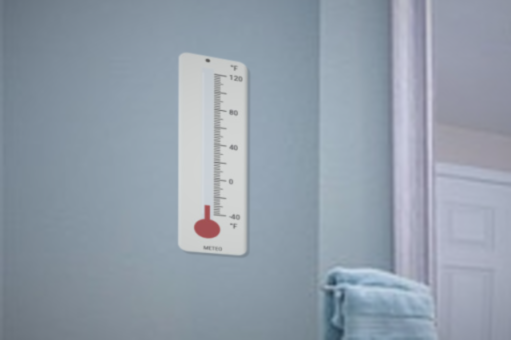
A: -30 °F
